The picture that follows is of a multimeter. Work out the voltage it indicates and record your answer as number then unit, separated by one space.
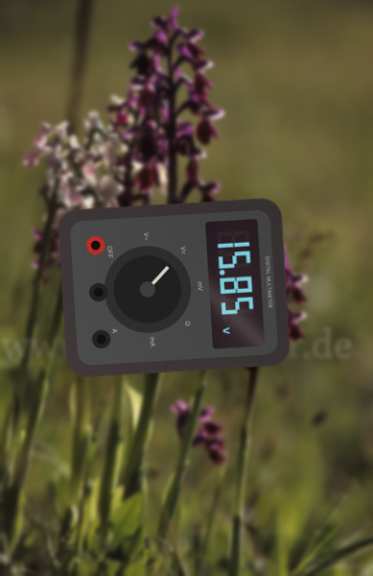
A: 15.85 V
